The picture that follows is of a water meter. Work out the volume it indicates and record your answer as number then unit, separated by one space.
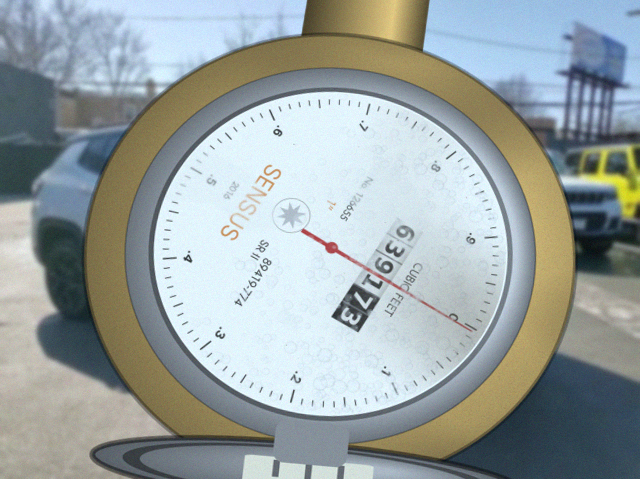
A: 639173.00 ft³
